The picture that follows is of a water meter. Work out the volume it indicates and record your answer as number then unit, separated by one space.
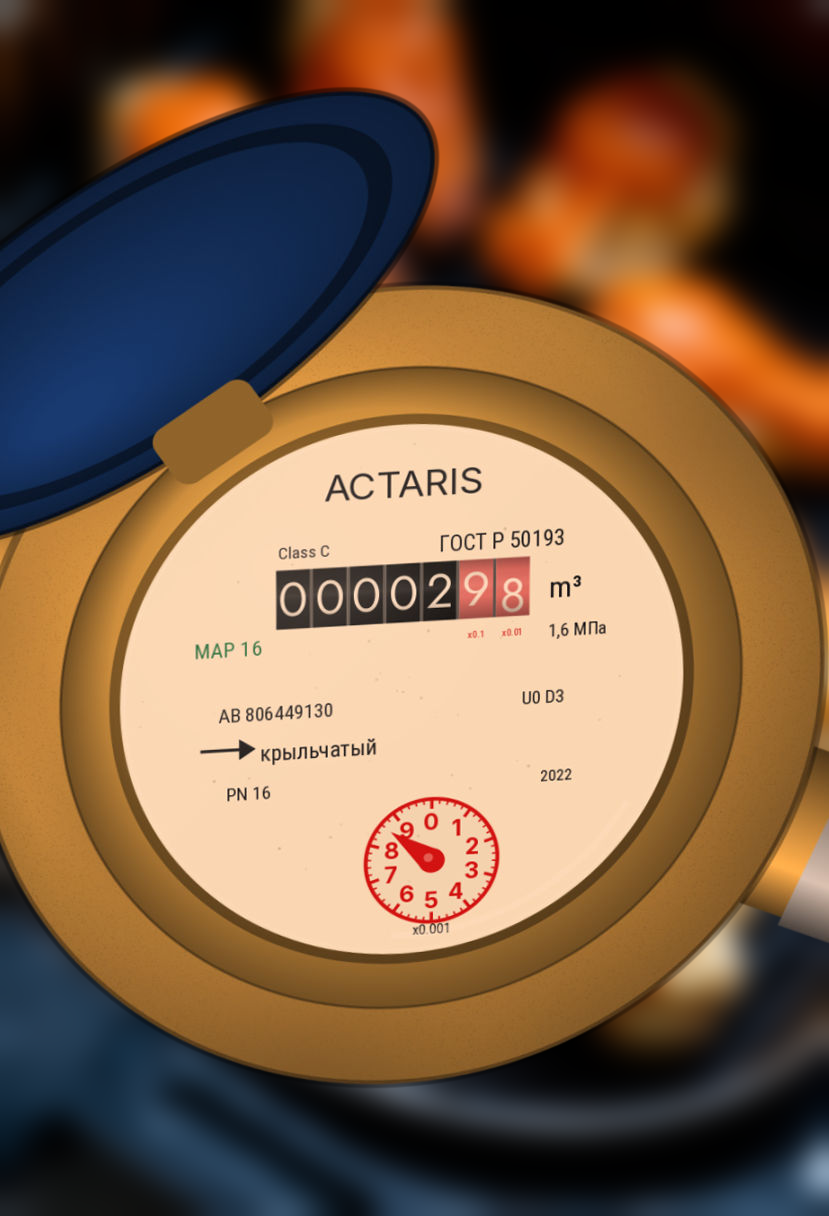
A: 2.978 m³
